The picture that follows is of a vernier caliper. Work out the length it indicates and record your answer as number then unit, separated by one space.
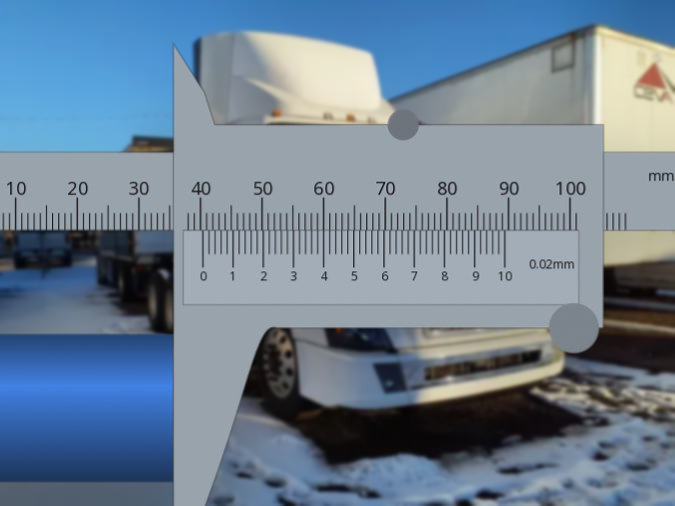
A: 40.4 mm
